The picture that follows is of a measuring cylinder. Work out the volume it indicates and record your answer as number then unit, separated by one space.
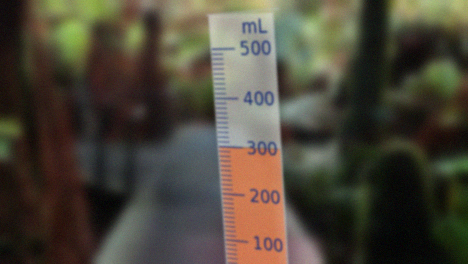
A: 300 mL
